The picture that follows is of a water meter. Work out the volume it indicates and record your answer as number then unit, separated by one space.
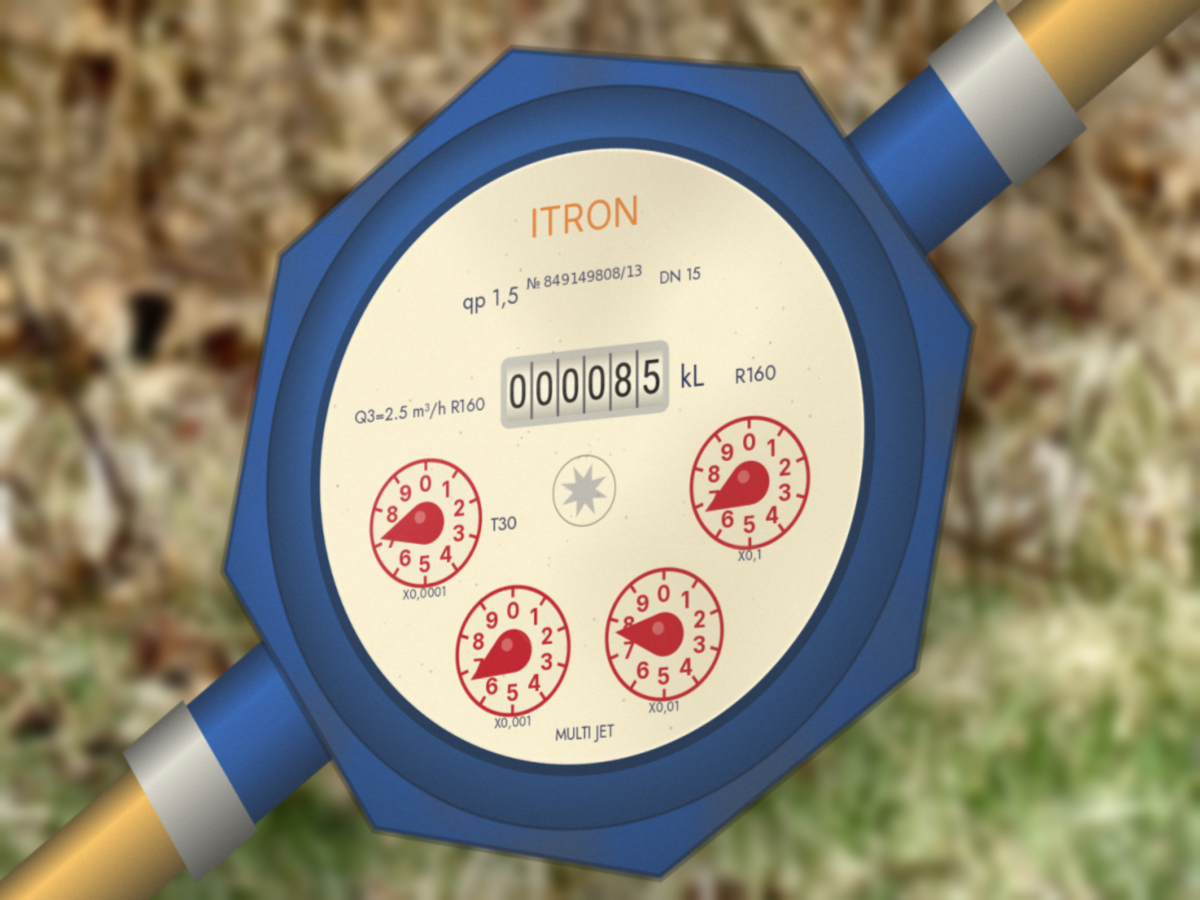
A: 85.6767 kL
